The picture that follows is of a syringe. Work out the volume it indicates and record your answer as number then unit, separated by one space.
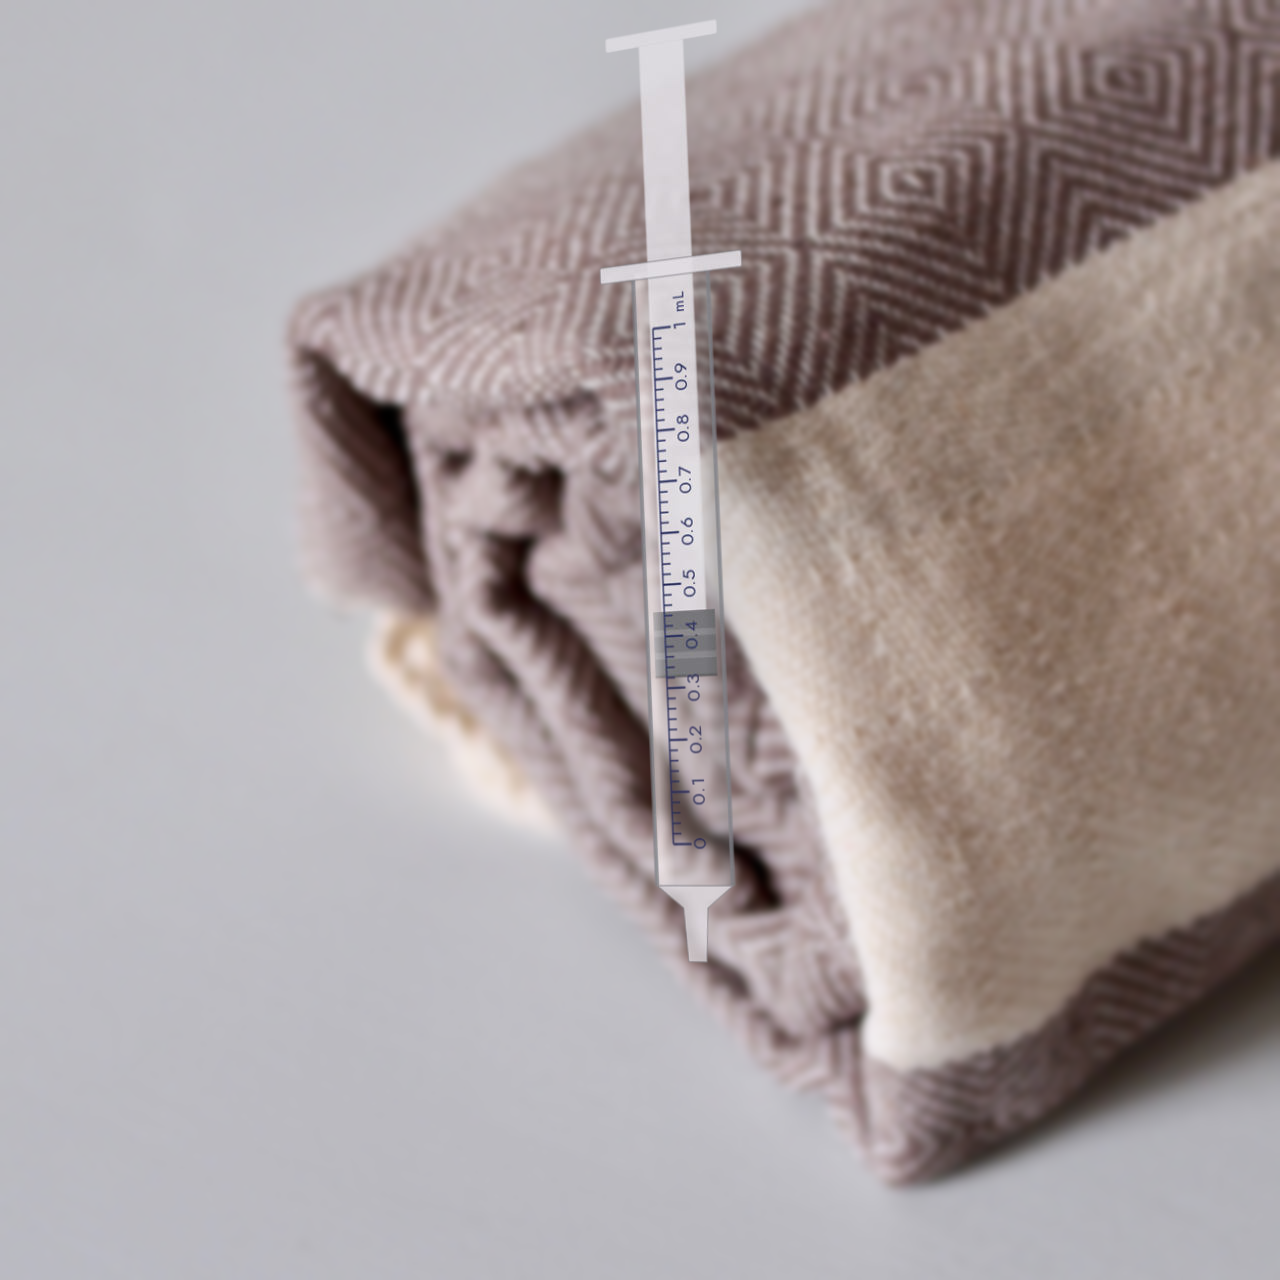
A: 0.32 mL
